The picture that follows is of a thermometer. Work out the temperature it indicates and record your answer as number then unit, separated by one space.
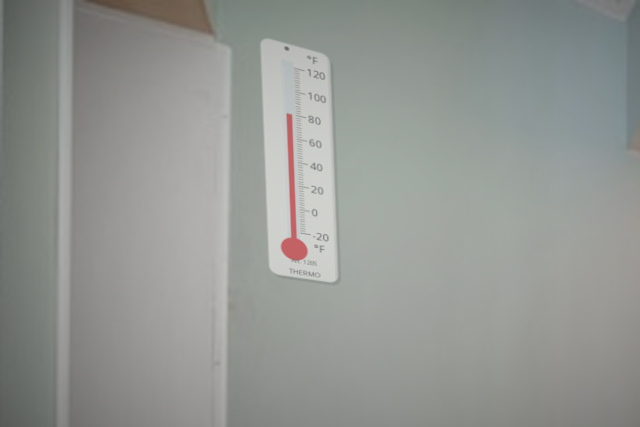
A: 80 °F
